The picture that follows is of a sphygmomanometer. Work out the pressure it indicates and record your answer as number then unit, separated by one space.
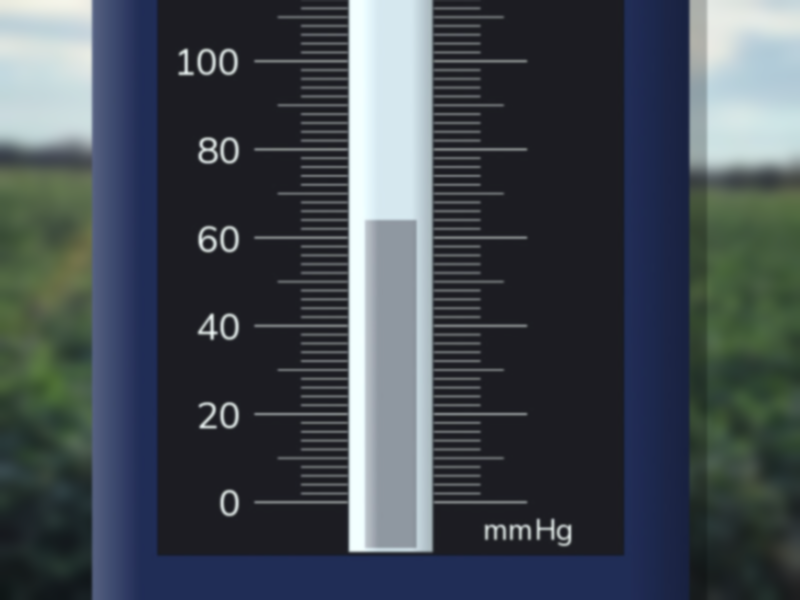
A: 64 mmHg
